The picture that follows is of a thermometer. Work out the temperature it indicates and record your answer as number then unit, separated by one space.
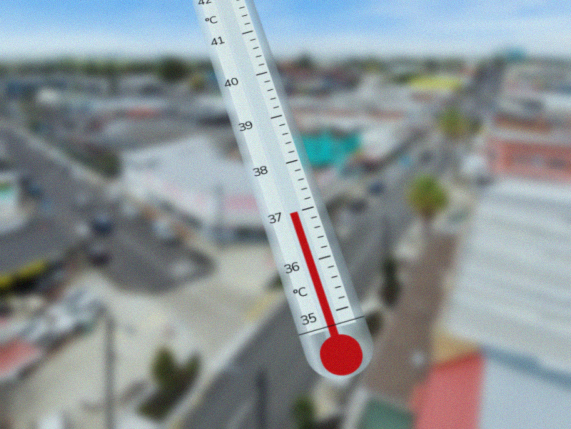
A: 37 °C
